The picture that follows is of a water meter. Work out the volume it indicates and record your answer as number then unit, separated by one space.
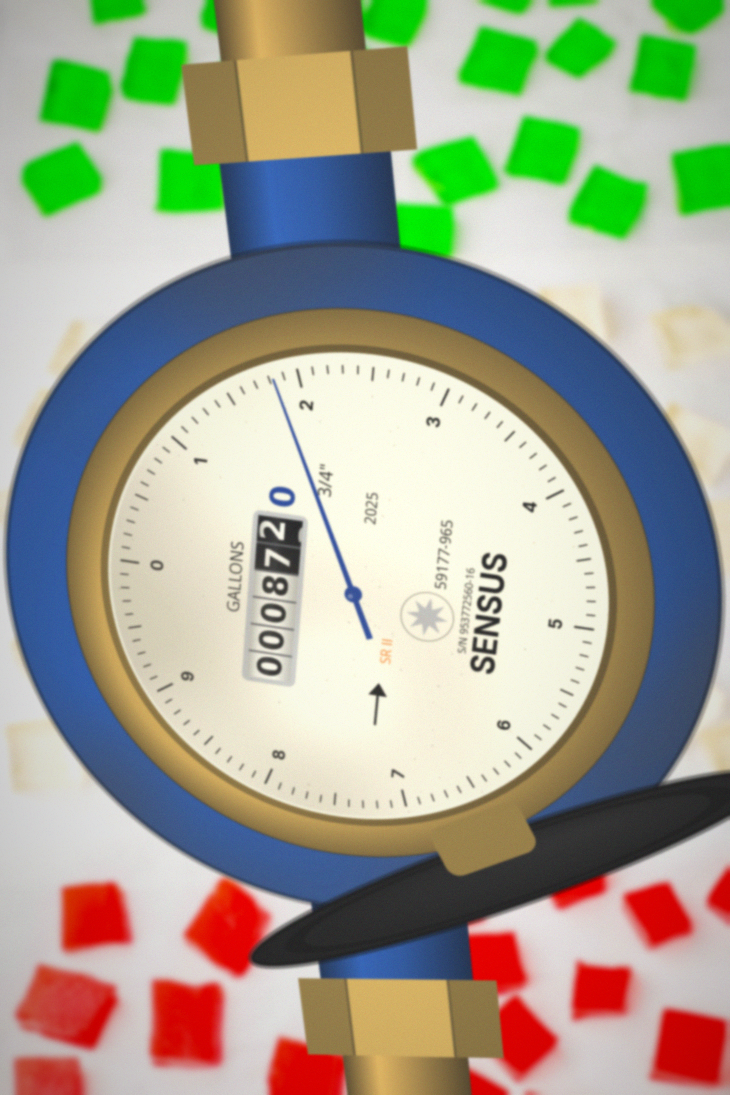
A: 8721.8 gal
